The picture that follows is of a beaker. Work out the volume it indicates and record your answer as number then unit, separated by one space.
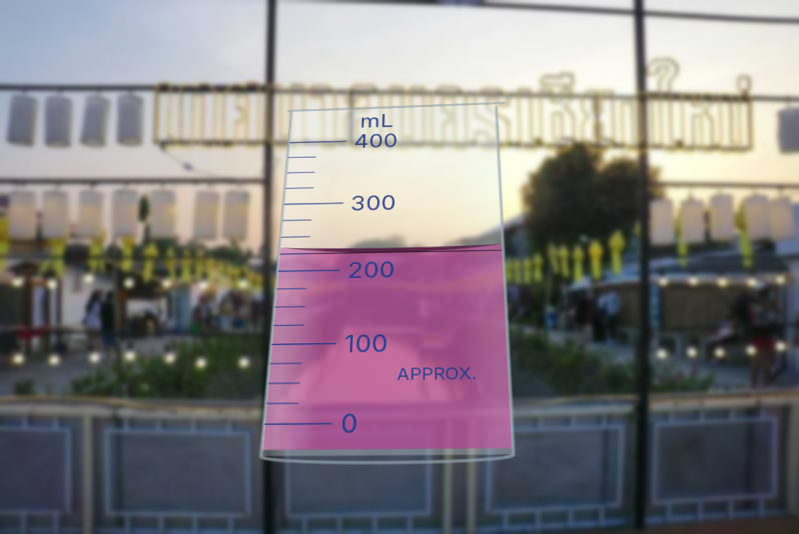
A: 225 mL
